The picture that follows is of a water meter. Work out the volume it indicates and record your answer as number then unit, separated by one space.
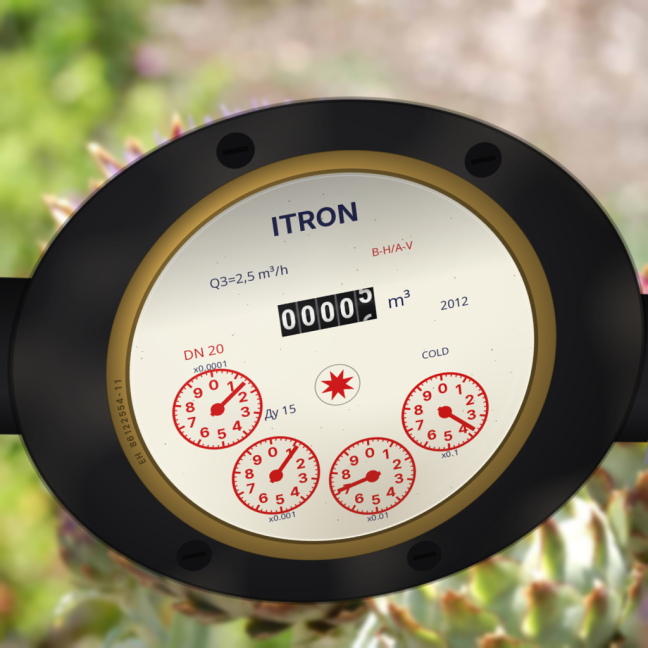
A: 5.3711 m³
